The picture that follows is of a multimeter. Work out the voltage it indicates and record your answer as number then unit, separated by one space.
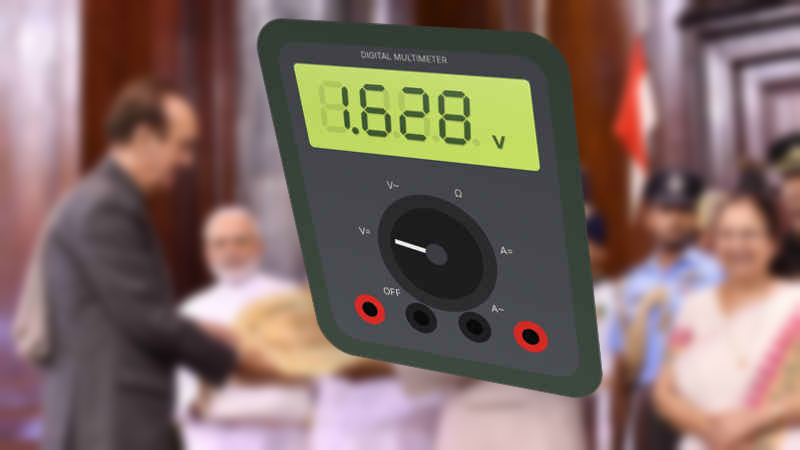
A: 1.628 V
